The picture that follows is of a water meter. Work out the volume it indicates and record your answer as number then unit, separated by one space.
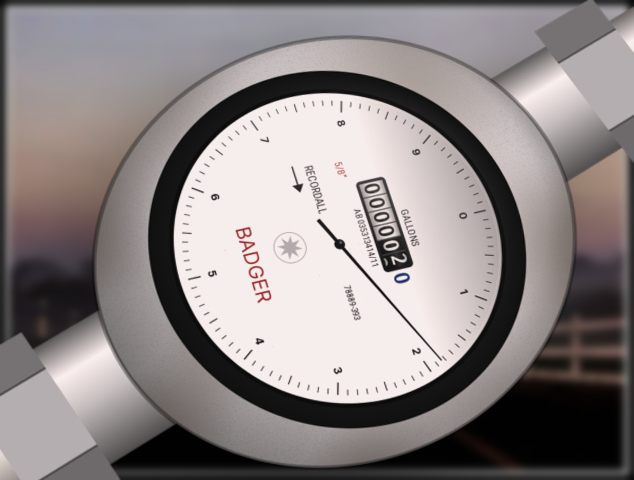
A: 21.8 gal
